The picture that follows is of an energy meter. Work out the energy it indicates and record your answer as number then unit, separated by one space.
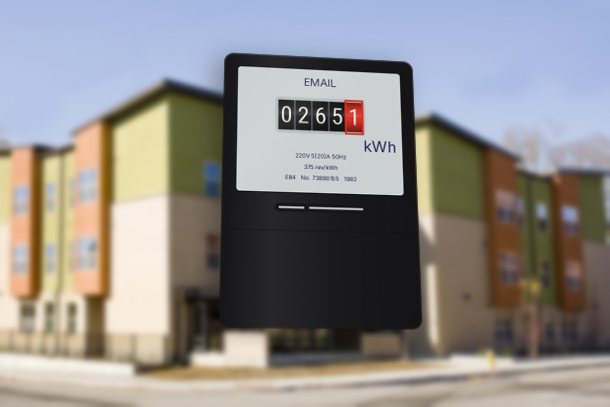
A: 265.1 kWh
